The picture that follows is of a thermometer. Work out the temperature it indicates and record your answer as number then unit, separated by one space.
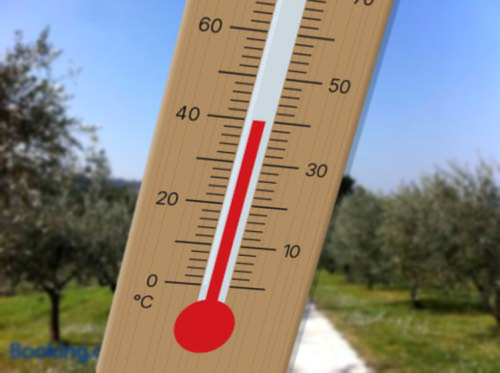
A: 40 °C
